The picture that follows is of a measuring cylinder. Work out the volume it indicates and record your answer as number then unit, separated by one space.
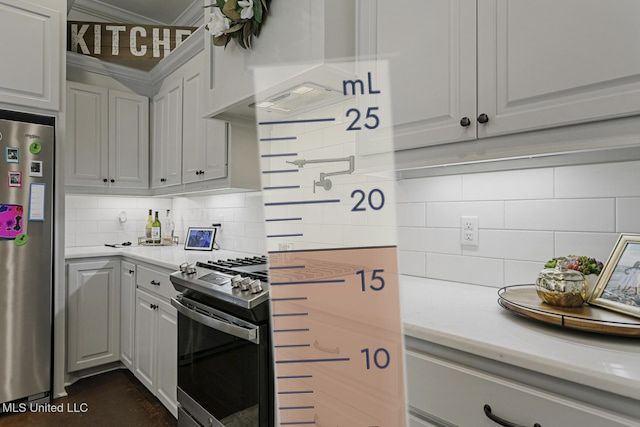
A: 17 mL
